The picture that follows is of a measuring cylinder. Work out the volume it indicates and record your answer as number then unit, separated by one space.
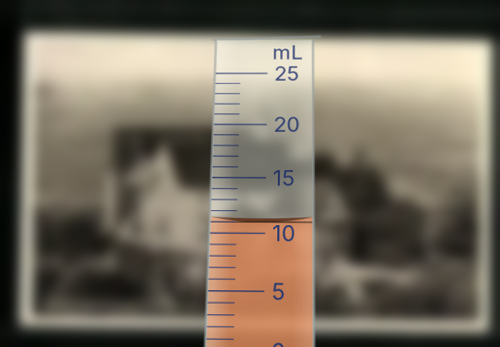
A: 11 mL
